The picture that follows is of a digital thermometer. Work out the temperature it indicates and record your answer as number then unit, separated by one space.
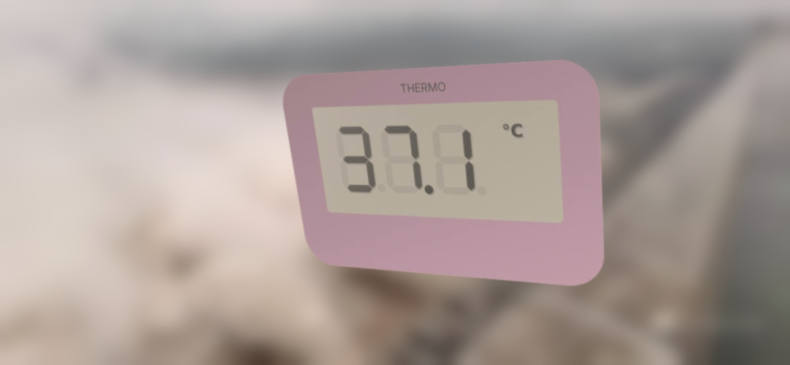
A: 37.1 °C
